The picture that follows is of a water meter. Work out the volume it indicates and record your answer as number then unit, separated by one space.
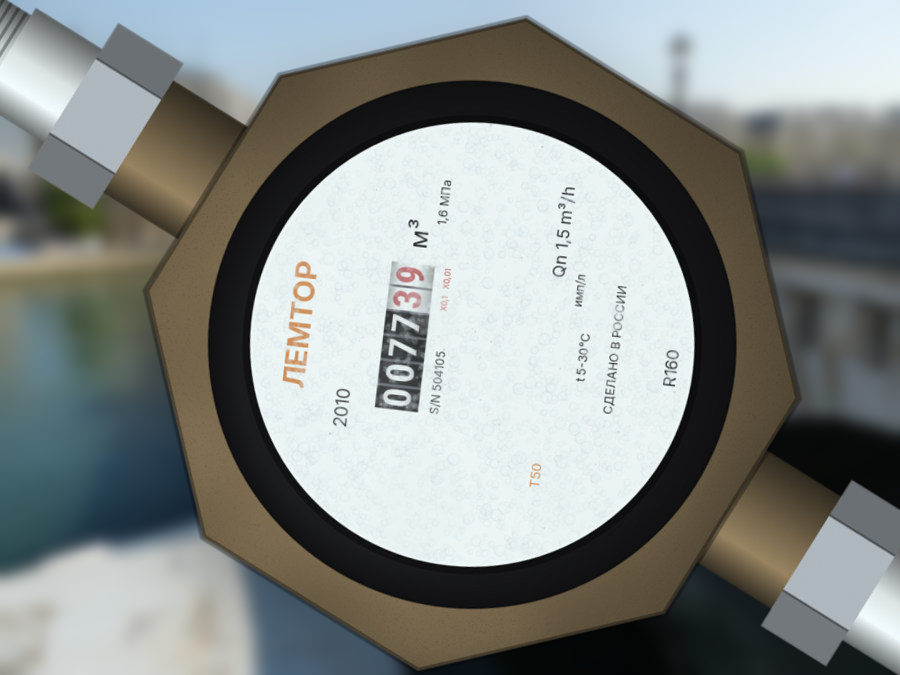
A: 77.39 m³
